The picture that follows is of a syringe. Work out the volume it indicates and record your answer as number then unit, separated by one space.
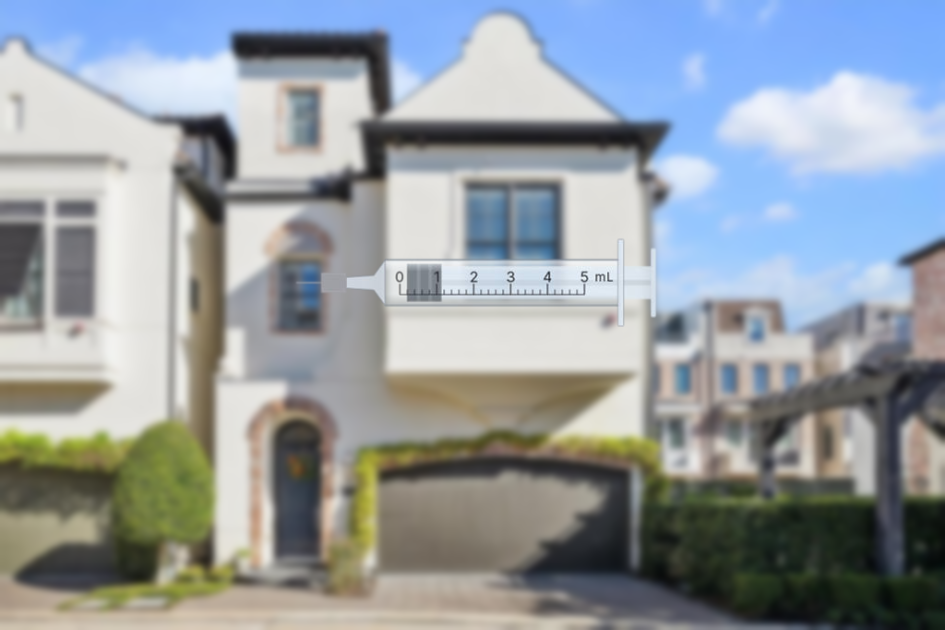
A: 0.2 mL
